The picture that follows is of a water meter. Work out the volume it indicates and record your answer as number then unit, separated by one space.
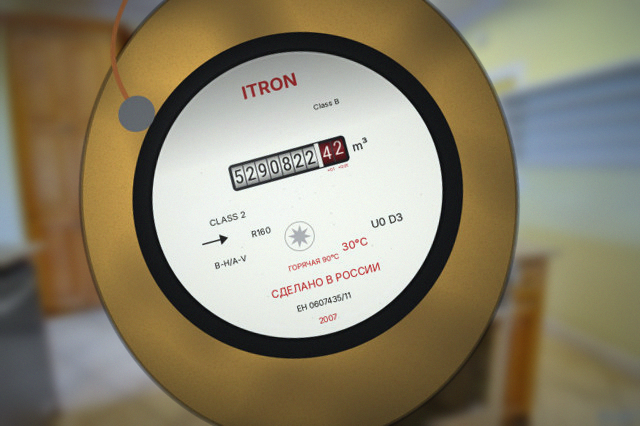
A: 5290822.42 m³
